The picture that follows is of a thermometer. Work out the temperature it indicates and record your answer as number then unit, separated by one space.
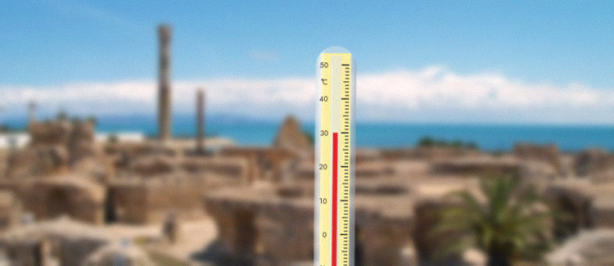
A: 30 °C
